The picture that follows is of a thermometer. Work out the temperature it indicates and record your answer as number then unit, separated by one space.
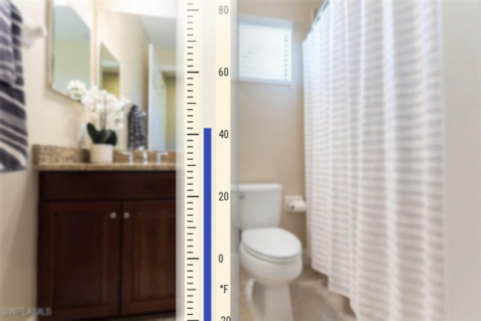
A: 42 °F
